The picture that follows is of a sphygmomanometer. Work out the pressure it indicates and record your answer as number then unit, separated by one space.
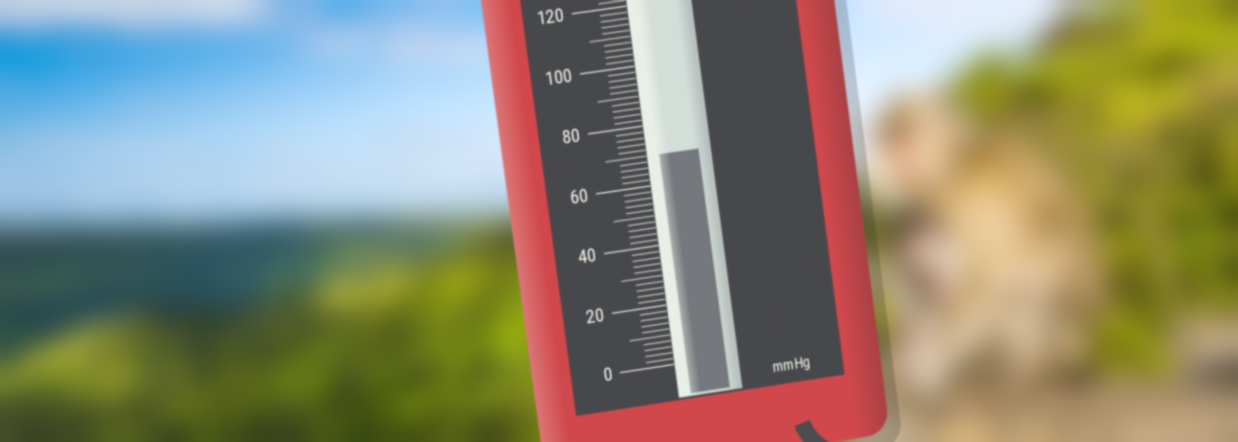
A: 70 mmHg
